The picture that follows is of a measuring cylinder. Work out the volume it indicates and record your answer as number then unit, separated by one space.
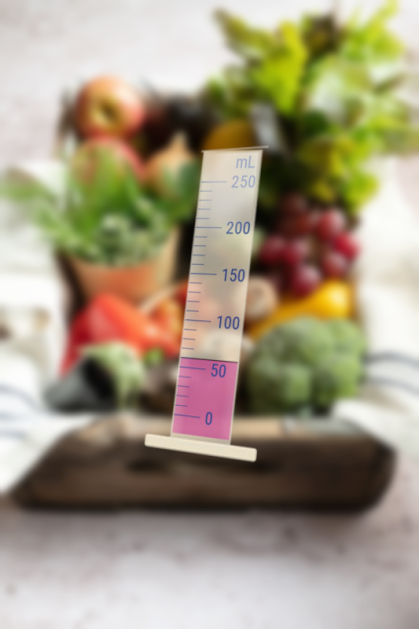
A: 60 mL
